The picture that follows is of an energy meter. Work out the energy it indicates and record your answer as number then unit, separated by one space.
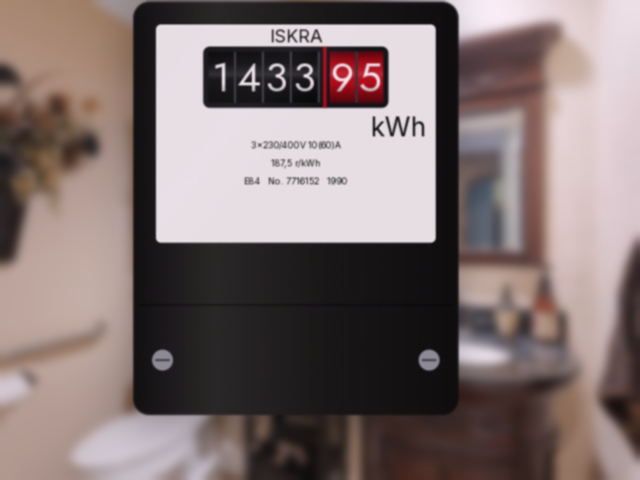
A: 1433.95 kWh
